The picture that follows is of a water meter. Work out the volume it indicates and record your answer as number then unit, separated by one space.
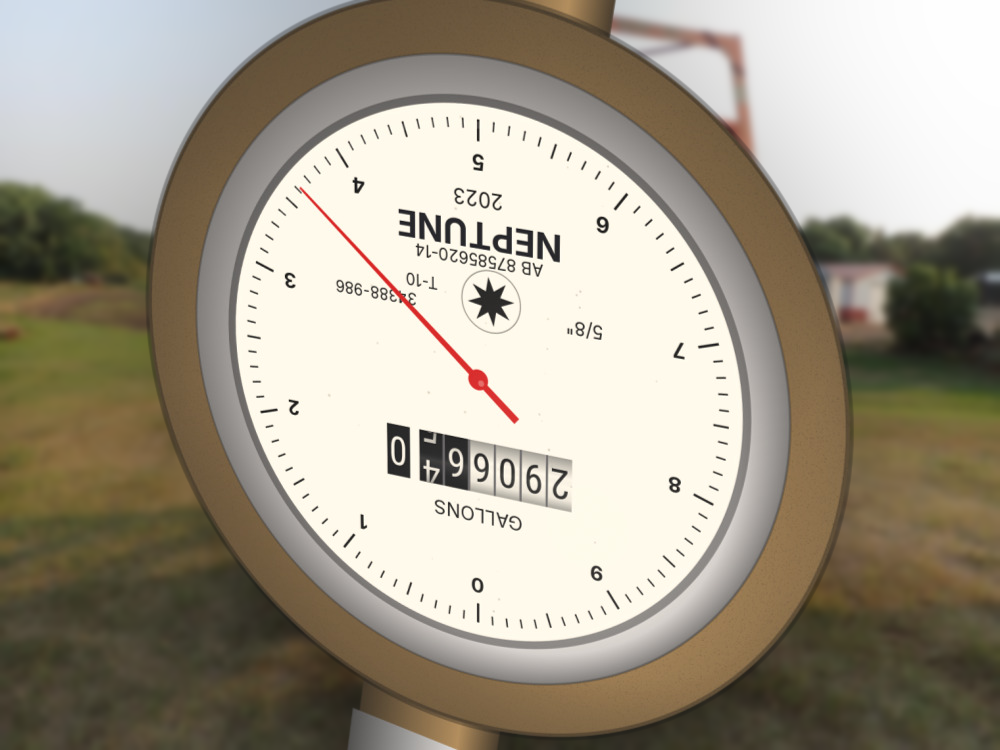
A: 2906643.6 gal
